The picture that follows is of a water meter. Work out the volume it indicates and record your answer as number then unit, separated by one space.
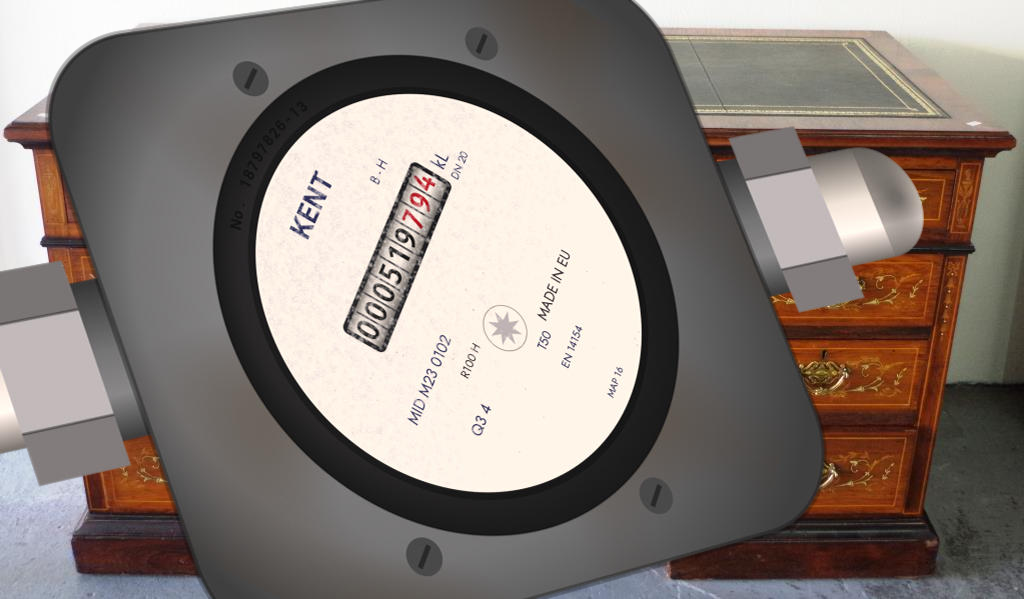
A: 519.794 kL
